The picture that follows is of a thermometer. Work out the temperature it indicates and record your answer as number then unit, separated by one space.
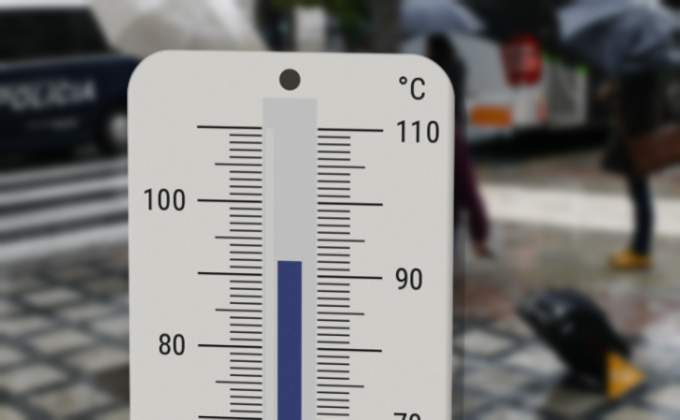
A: 92 °C
